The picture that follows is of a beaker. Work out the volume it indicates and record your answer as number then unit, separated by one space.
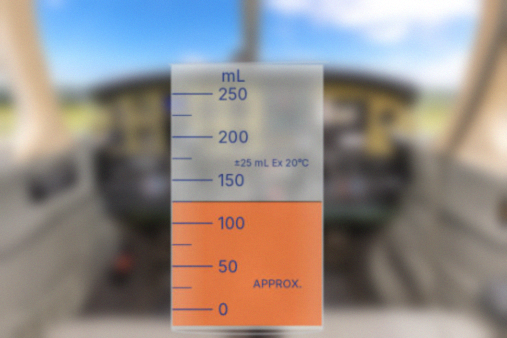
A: 125 mL
